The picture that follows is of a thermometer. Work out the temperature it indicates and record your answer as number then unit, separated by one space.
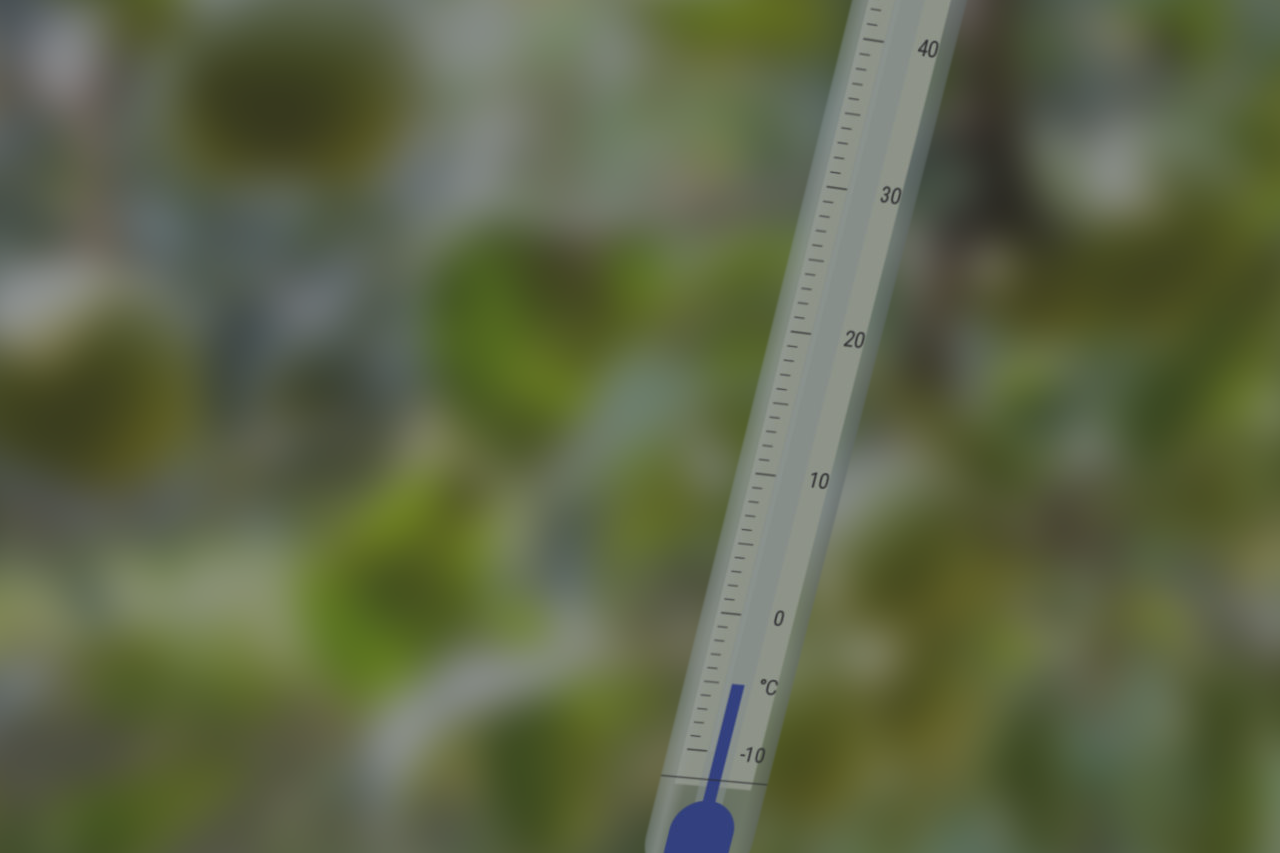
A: -5 °C
